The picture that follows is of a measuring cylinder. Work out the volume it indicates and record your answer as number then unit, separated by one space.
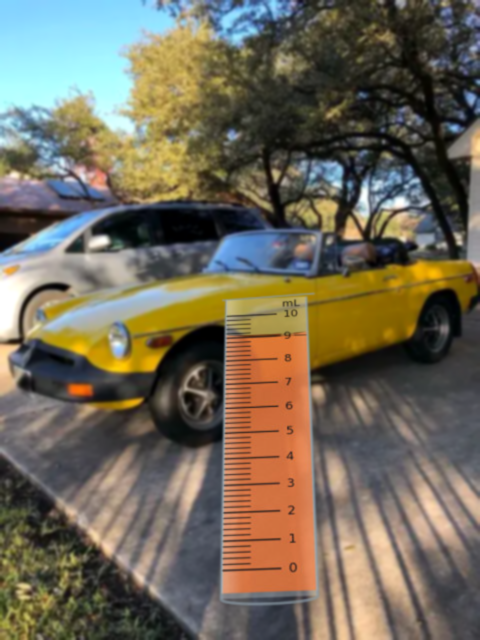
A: 9 mL
